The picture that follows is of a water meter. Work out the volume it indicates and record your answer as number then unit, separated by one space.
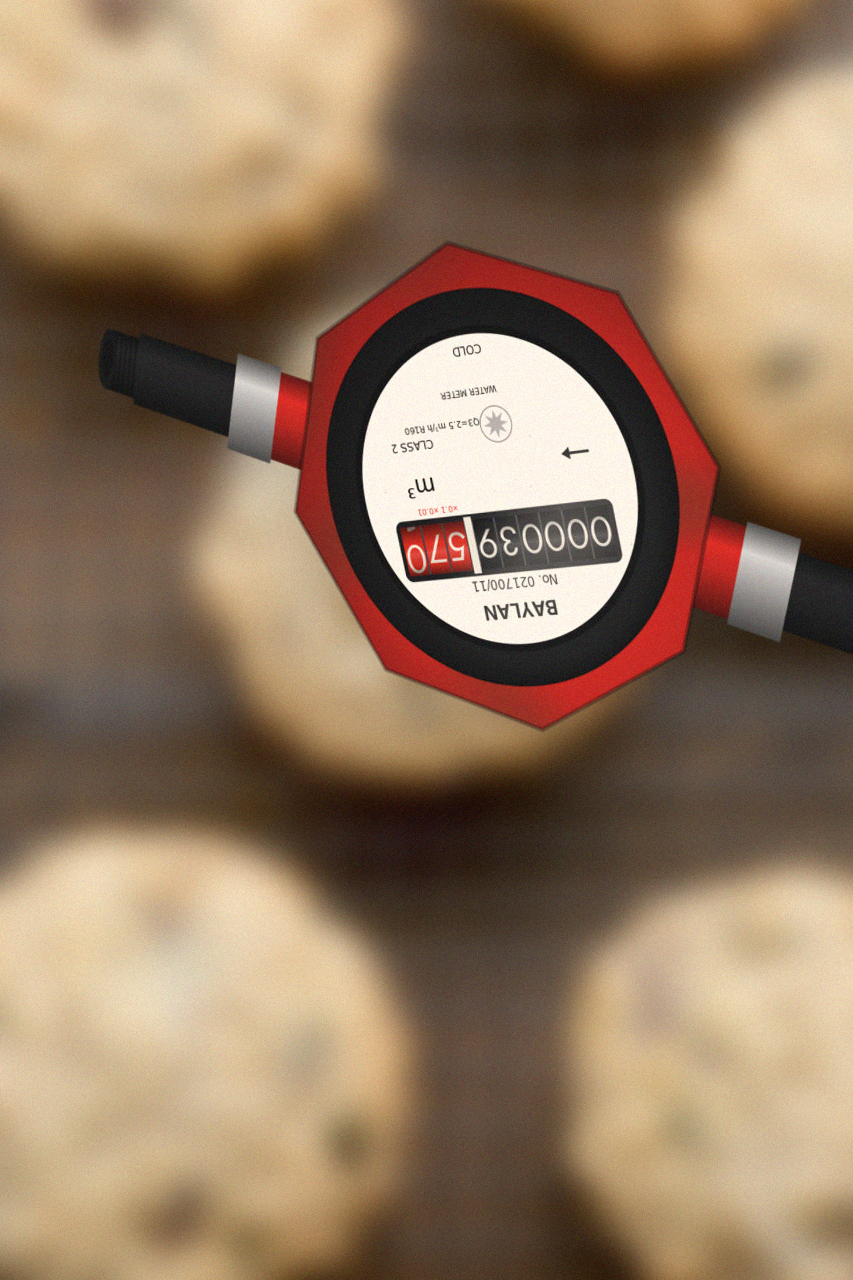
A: 39.570 m³
